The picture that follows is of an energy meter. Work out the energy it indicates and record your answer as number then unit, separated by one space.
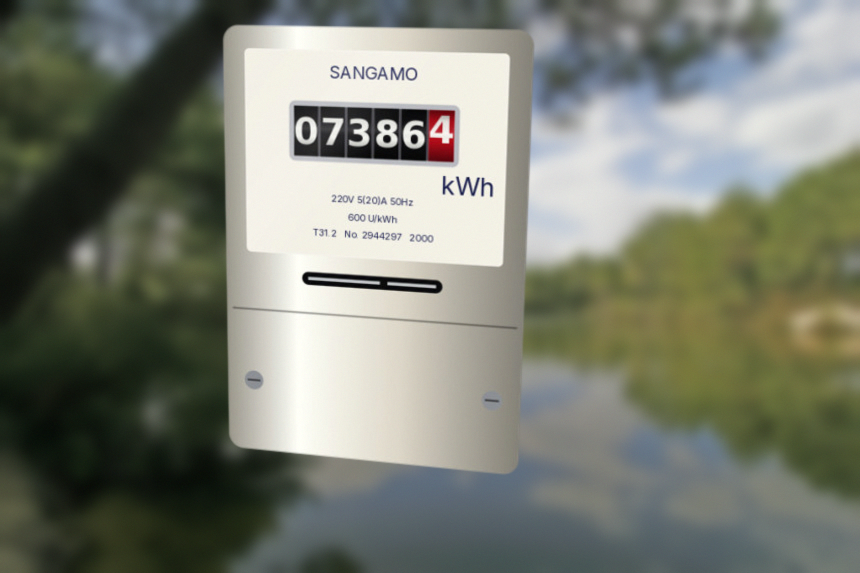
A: 7386.4 kWh
